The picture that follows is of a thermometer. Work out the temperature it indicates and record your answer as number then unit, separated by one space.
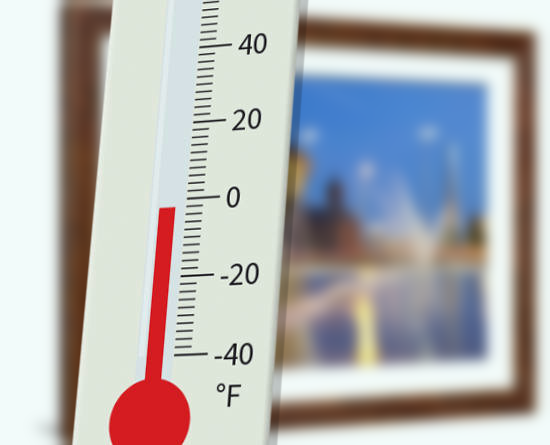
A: -2 °F
